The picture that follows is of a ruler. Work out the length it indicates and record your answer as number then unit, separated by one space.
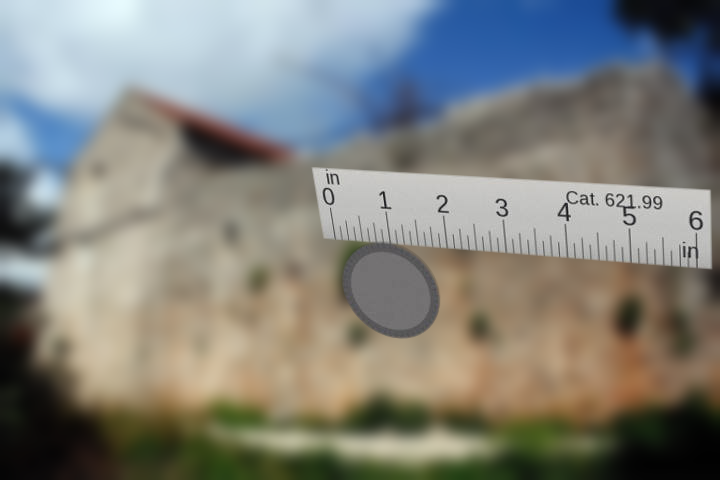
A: 1.75 in
